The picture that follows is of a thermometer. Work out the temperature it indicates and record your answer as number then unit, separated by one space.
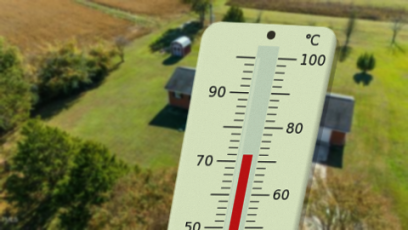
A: 72 °C
